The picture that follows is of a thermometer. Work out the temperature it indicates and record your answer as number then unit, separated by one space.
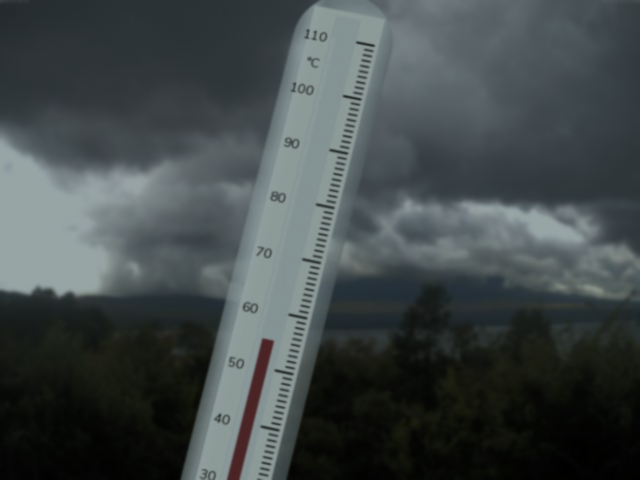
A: 55 °C
